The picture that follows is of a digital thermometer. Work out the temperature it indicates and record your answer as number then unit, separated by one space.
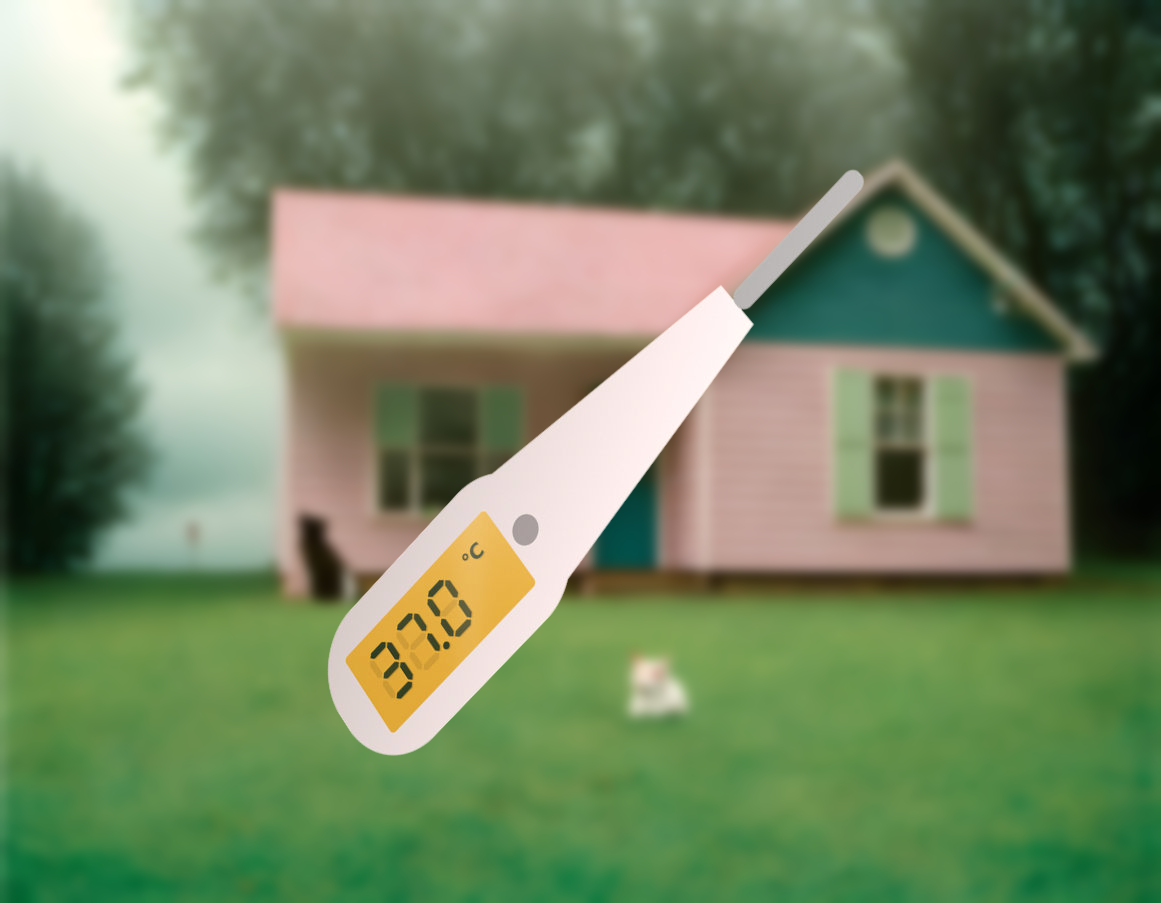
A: 37.0 °C
